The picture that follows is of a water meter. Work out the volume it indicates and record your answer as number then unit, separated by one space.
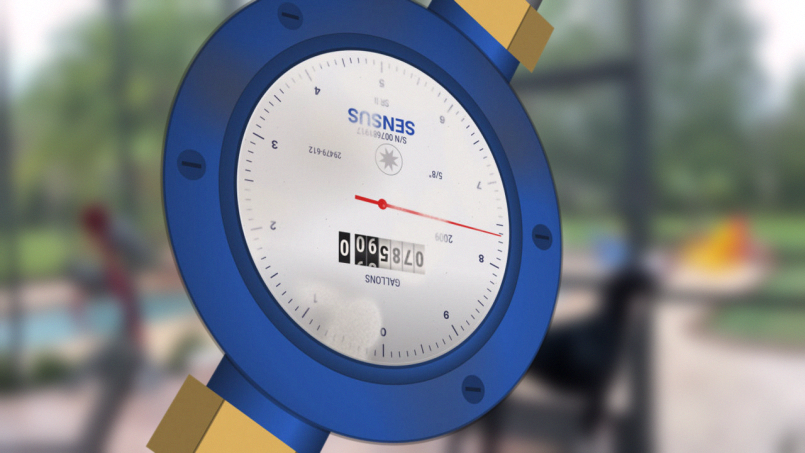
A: 785897.6 gal
